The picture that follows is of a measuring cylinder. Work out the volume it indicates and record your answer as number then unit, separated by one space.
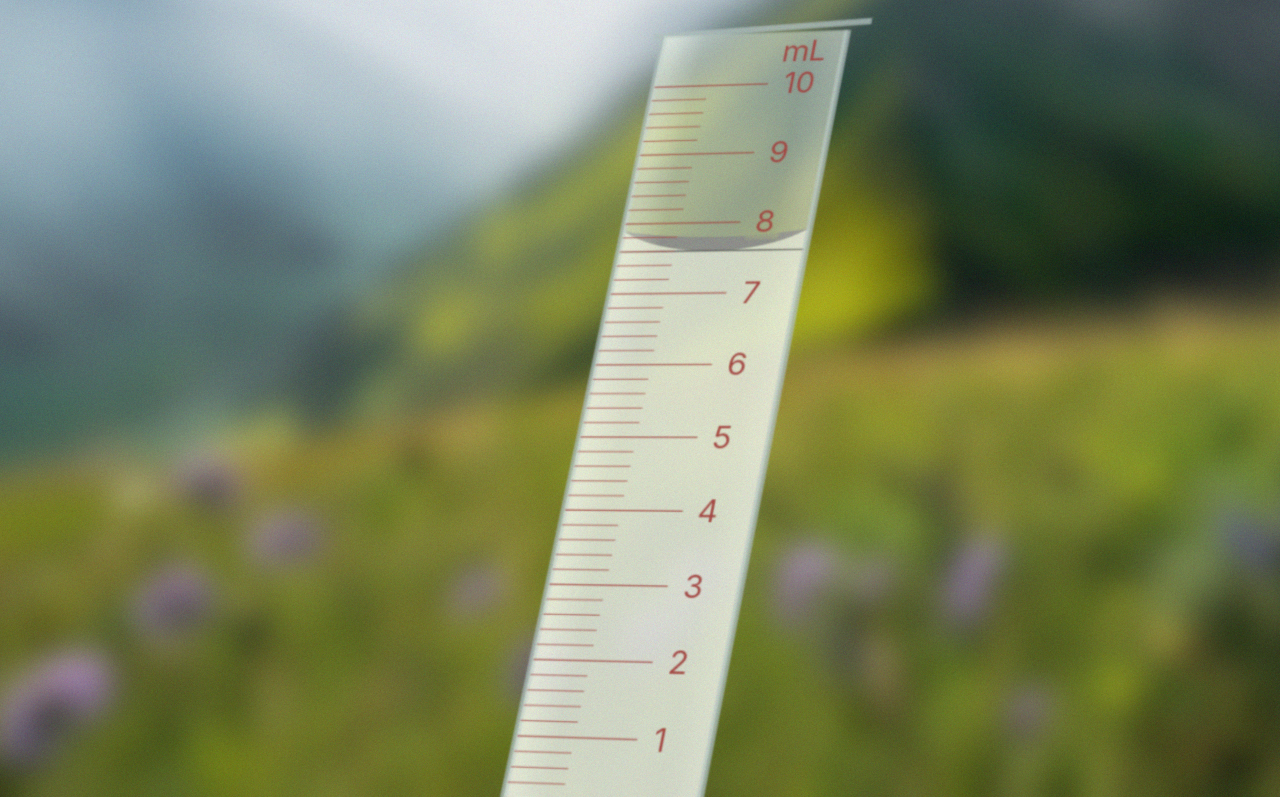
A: 7.6 mL
